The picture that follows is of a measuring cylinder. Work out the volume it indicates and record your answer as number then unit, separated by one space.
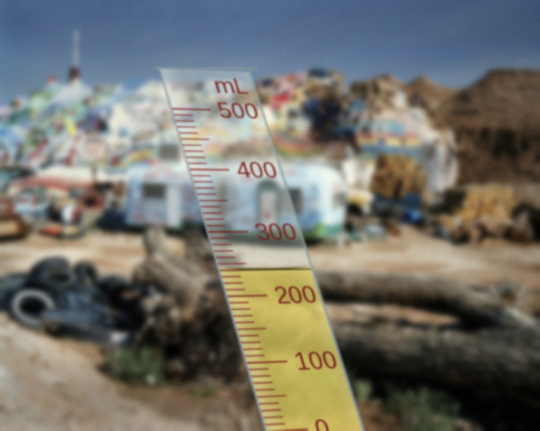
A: 240 mL
